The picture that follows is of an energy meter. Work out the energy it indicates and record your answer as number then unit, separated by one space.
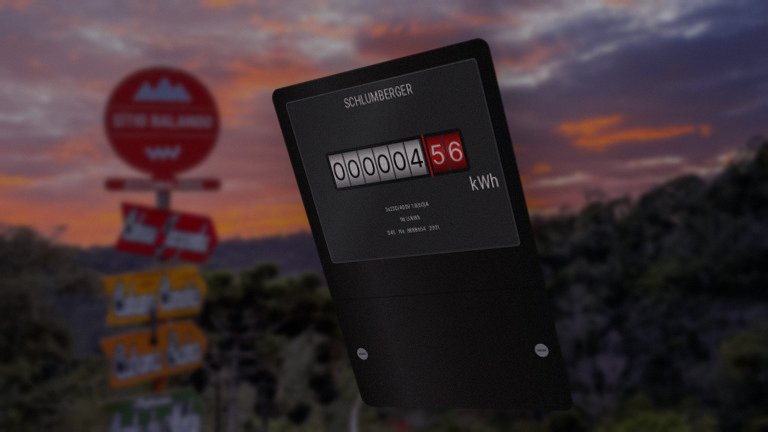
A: 4.56 kWh
